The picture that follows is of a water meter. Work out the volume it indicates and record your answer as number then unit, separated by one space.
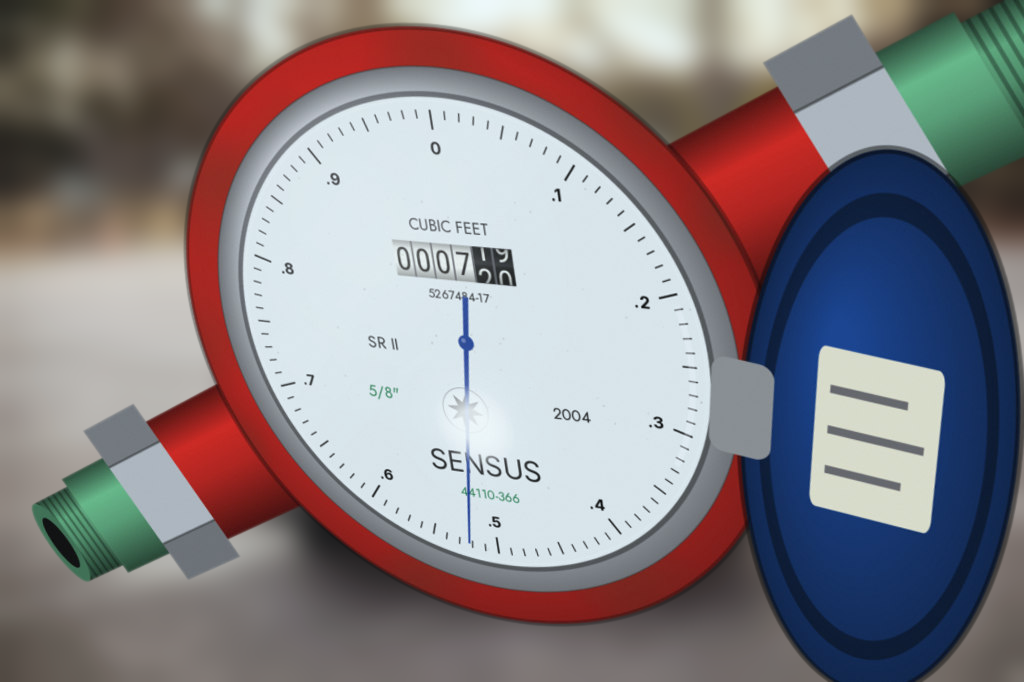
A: 719.52 ft³
